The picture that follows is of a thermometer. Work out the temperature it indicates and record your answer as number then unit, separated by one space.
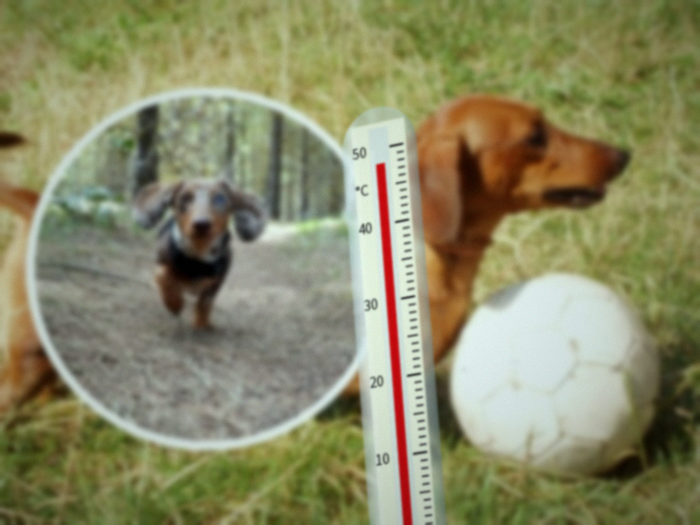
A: 48 °C
